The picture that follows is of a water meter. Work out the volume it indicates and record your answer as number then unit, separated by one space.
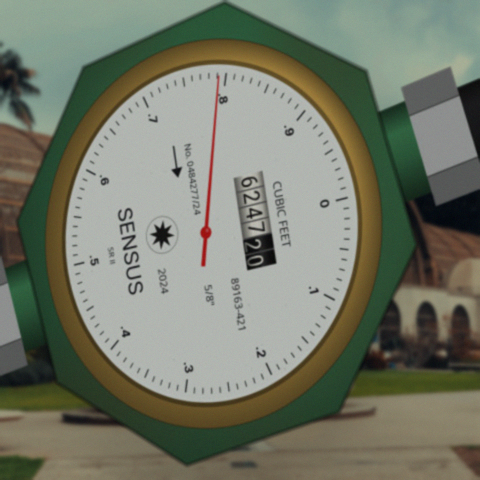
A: 624719.79 ft³
